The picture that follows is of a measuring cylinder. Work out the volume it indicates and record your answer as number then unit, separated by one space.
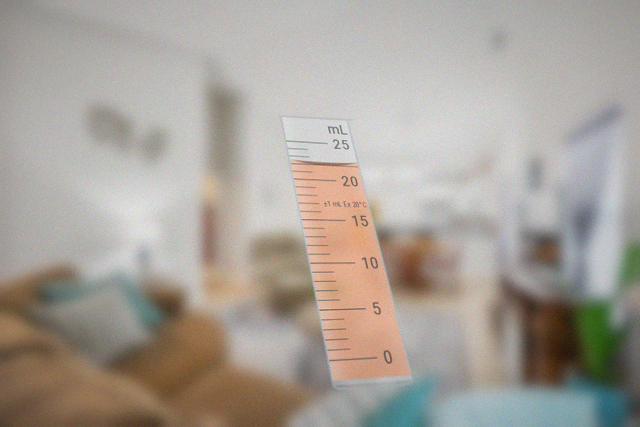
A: 22 mL
